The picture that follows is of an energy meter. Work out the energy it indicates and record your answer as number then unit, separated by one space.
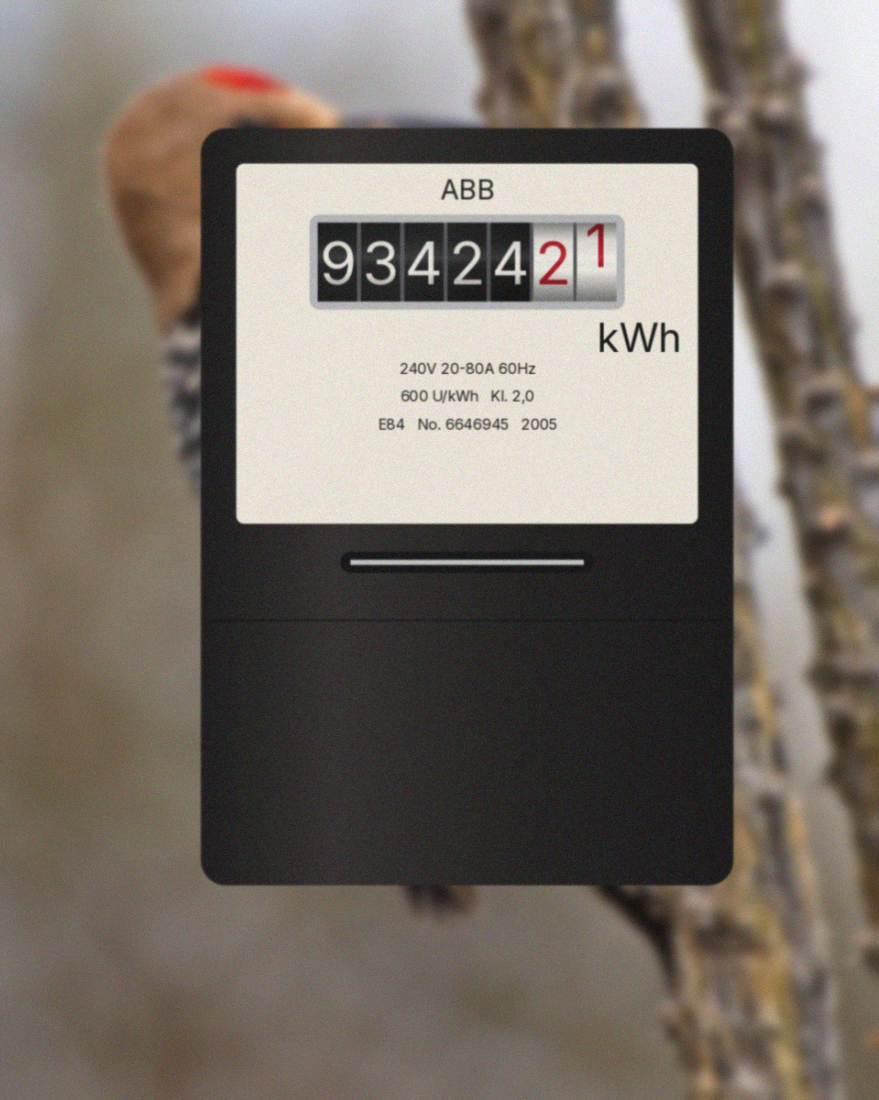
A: 93424.21 kWh
